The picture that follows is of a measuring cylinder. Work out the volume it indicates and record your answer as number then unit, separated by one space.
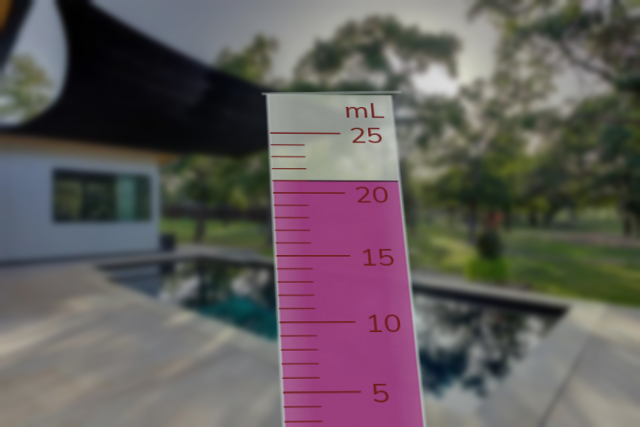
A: 21 mL
